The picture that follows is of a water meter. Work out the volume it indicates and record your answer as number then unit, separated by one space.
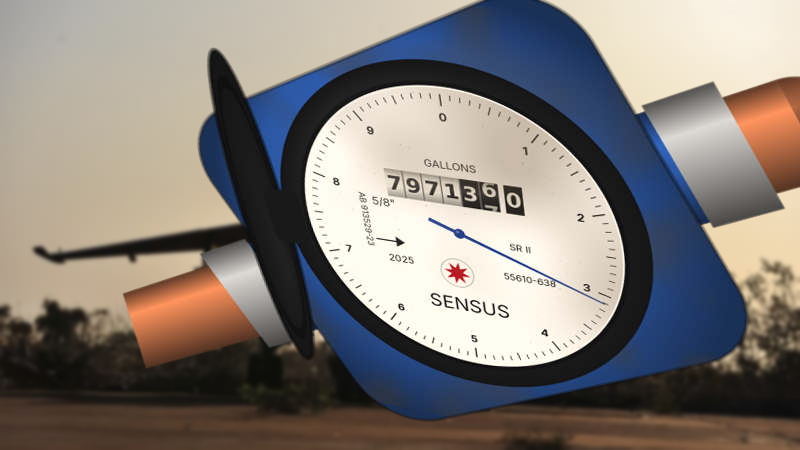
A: 7971363.1 gal
